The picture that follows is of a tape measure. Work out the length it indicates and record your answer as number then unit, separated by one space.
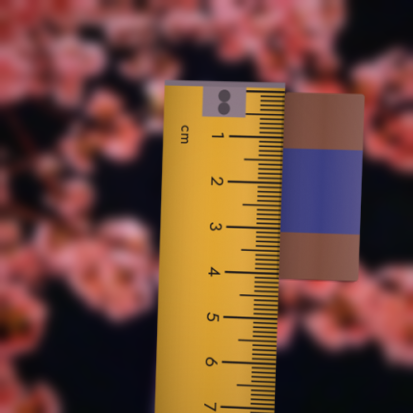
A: 4.1 cm
